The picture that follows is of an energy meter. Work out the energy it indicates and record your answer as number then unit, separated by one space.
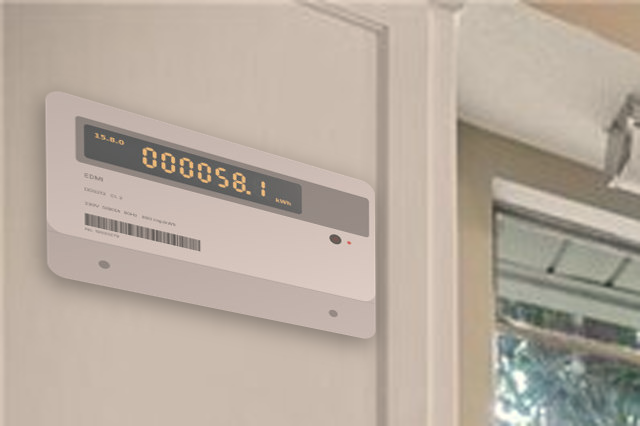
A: 58.1 kWh
